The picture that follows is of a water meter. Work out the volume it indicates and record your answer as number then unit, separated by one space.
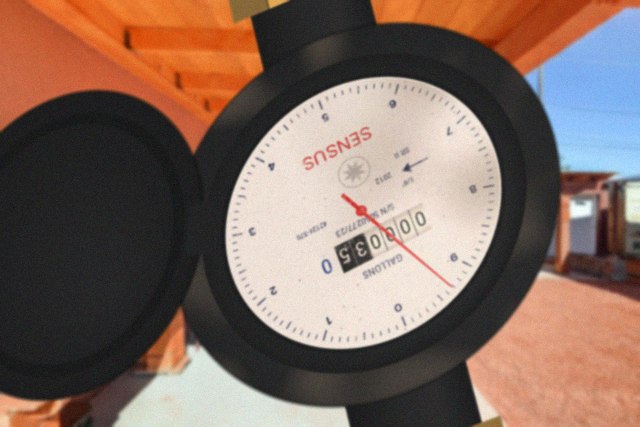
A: 349.3 gal
